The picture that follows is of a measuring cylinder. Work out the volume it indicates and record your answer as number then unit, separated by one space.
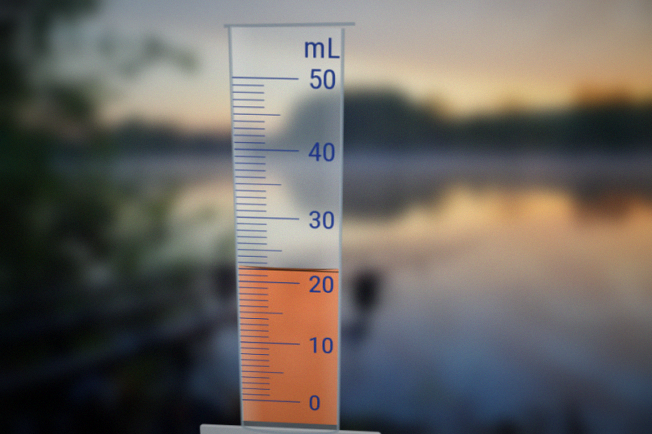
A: 22 mL
